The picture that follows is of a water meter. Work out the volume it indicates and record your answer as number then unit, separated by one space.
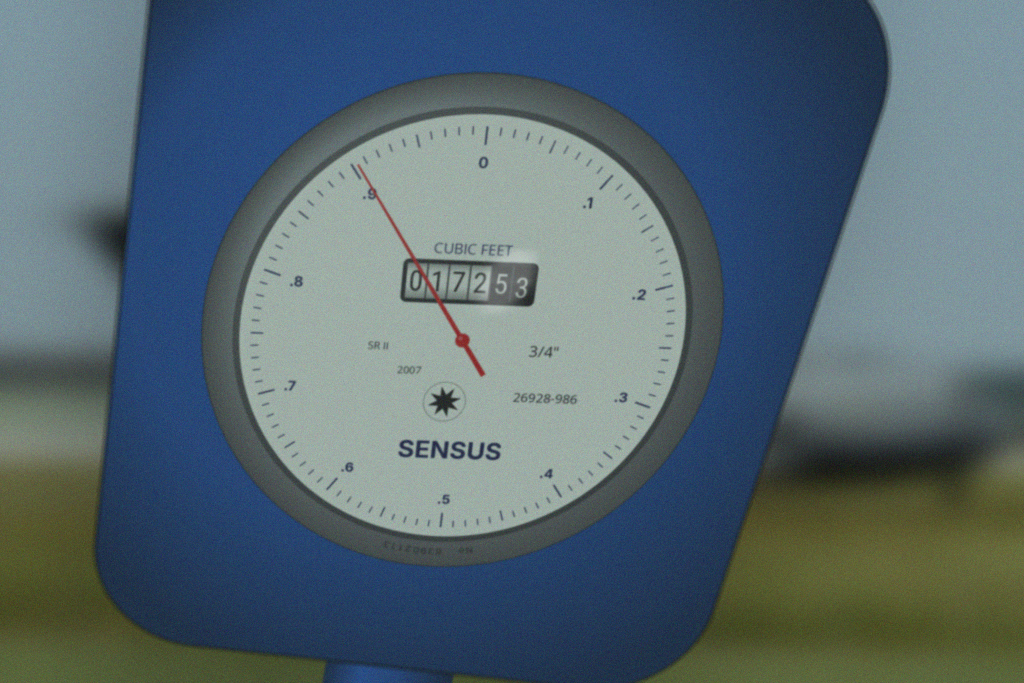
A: 17252.90 ft³
